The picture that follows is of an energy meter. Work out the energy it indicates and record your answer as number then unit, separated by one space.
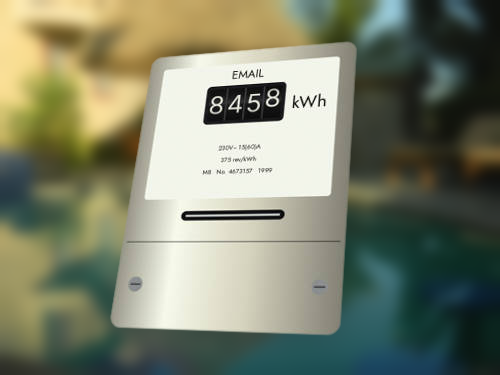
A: 8458 kWh
